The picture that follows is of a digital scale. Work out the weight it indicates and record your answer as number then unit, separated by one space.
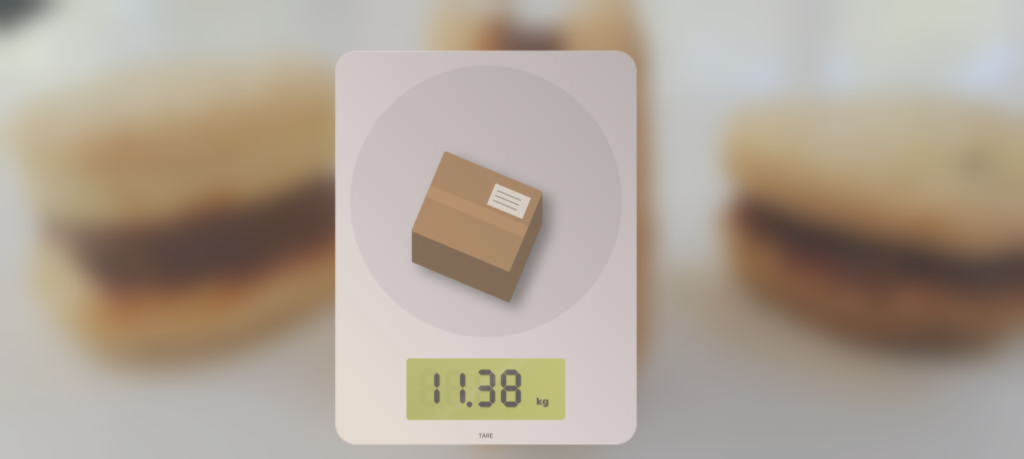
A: 11.38 kg
